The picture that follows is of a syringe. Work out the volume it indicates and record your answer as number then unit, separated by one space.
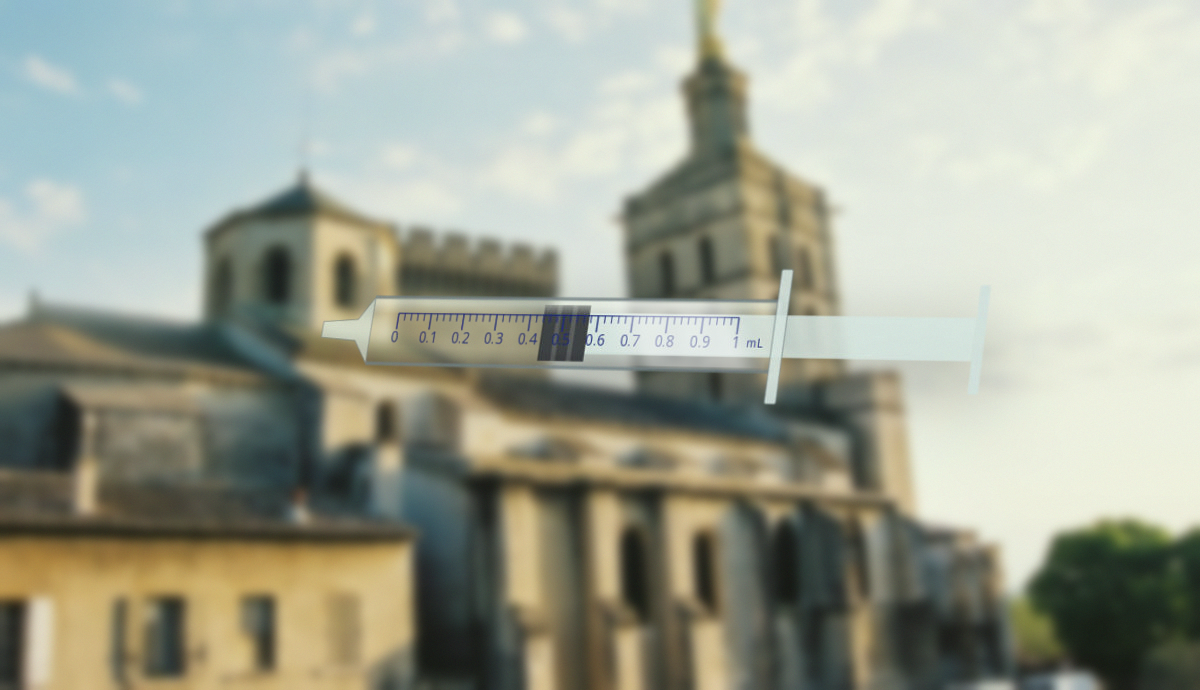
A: 0.44 mL
